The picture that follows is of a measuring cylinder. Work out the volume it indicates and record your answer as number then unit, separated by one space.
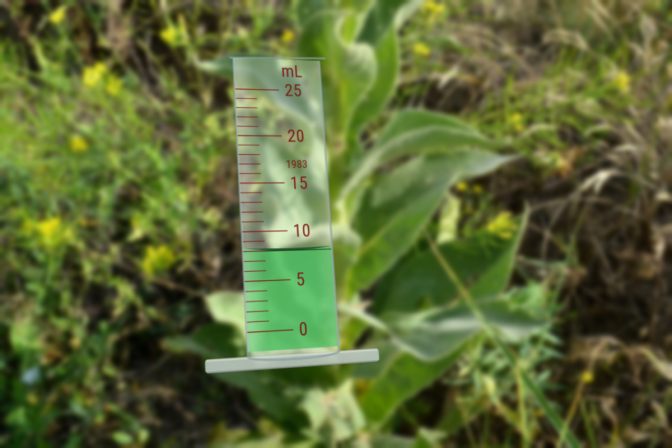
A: 8 mL
